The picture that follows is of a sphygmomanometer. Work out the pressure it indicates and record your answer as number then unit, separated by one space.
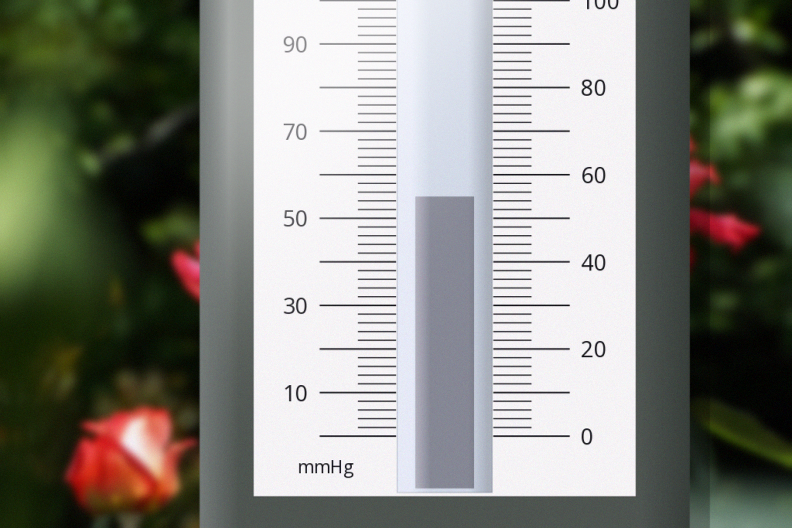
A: 55 mmHg
